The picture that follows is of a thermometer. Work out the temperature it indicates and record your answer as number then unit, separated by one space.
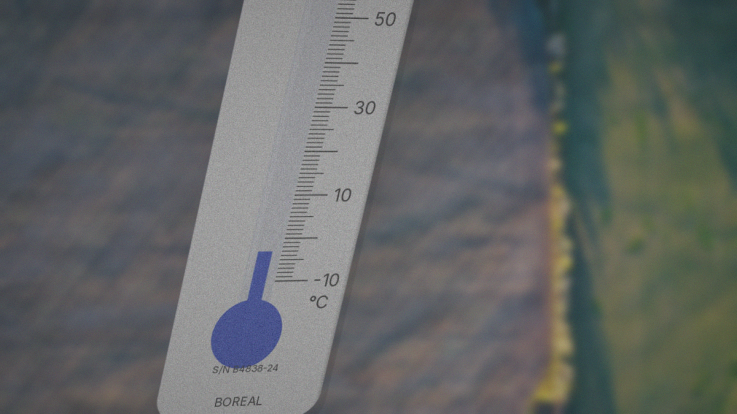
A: -3 °C
